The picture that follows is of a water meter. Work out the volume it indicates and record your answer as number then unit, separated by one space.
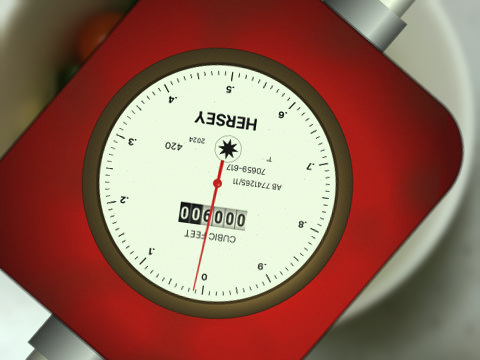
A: 900.01 ft³
